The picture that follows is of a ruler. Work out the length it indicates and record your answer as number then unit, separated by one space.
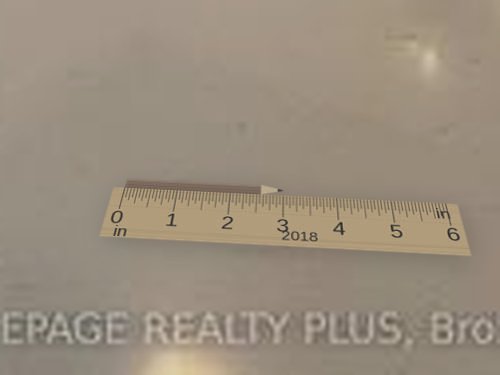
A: 3 in
